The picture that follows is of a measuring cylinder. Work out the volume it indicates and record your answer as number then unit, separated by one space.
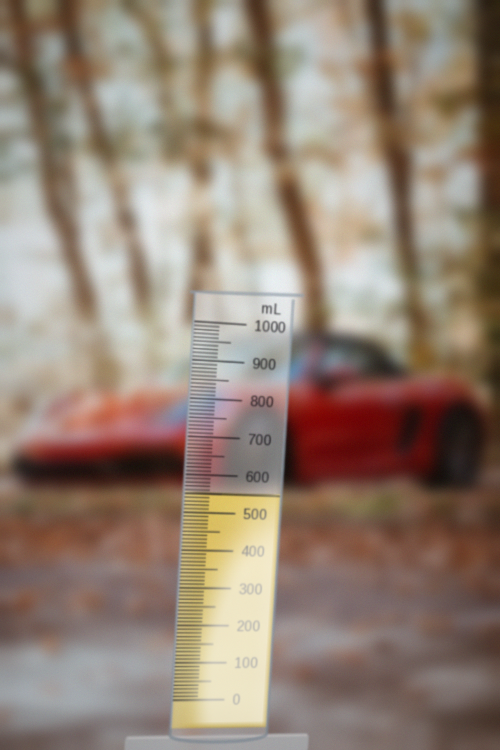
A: 550 mL
